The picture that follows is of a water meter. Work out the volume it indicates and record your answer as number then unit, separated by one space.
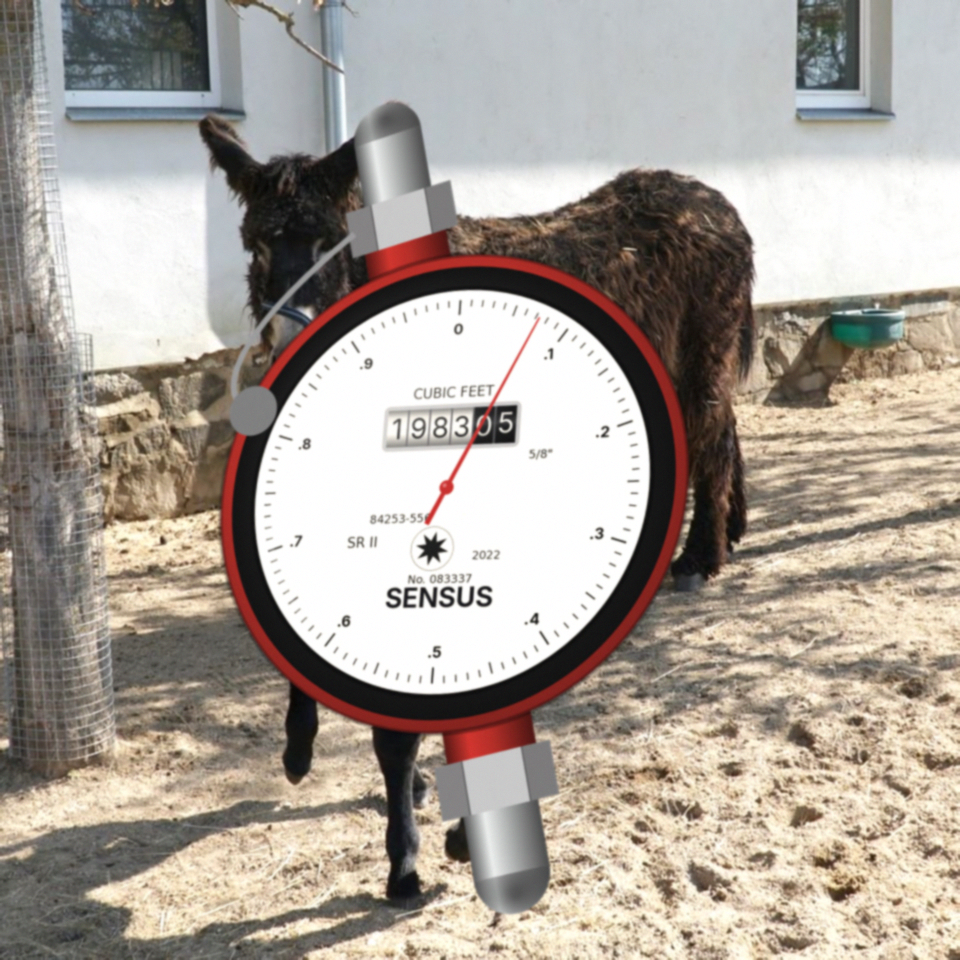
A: 198305.07 ft³
